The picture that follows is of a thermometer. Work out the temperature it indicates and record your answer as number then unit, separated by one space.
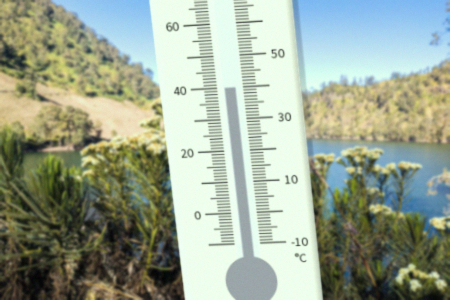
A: 40 °C
